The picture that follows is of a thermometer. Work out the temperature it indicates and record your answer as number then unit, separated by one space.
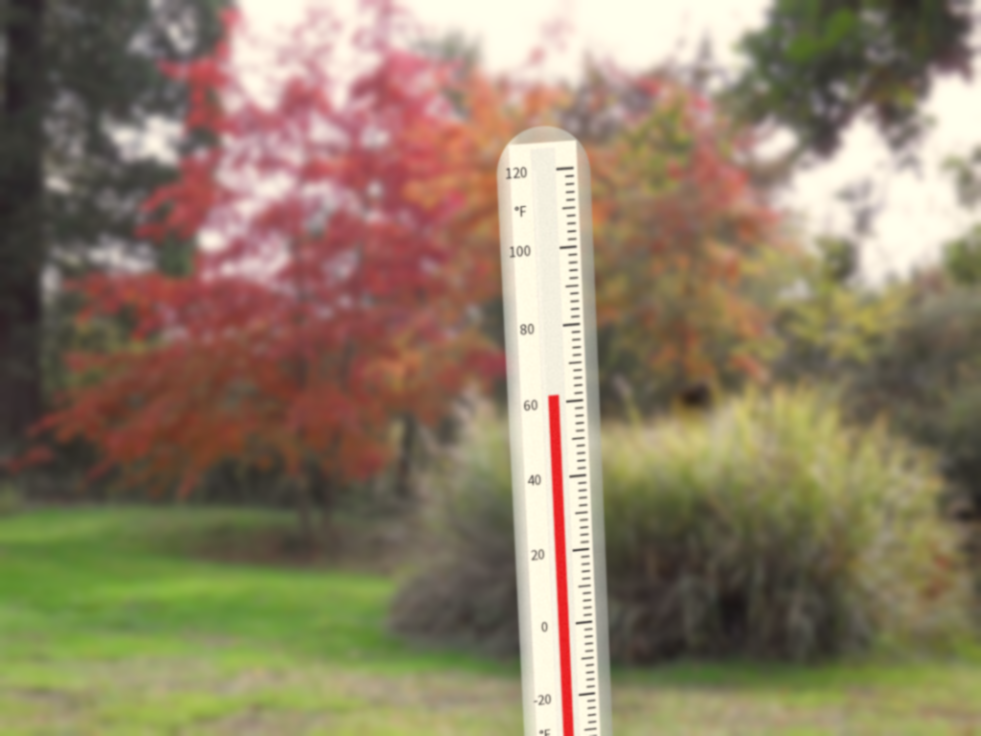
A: 62 °F
